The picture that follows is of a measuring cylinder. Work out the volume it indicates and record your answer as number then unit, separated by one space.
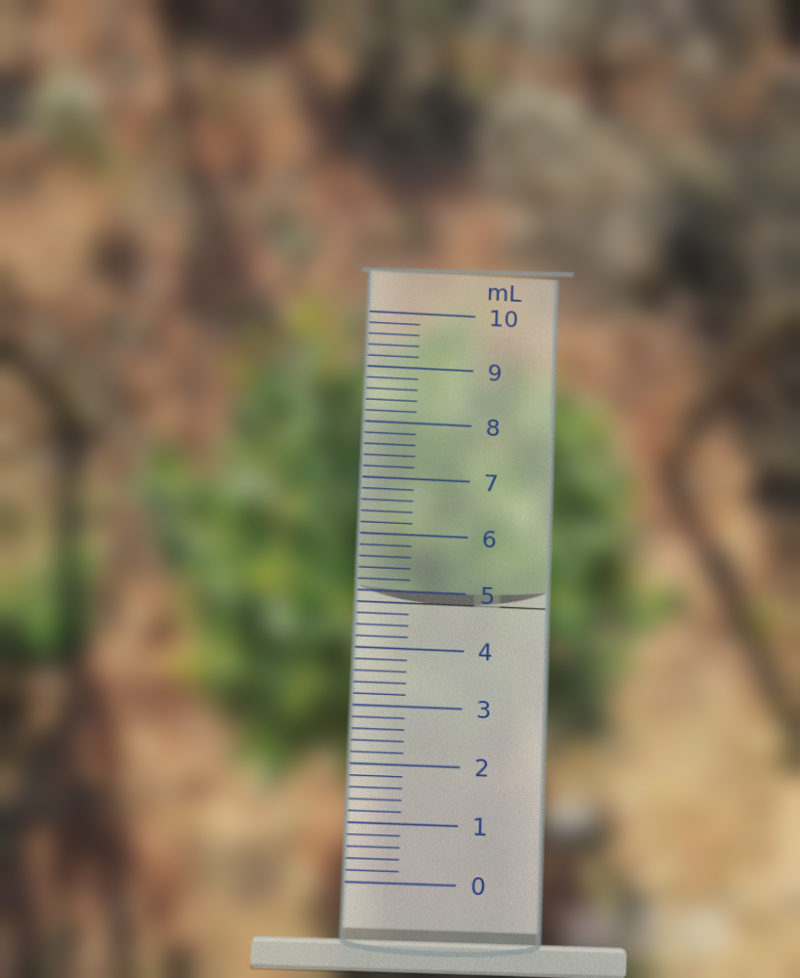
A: 4.8 mL
